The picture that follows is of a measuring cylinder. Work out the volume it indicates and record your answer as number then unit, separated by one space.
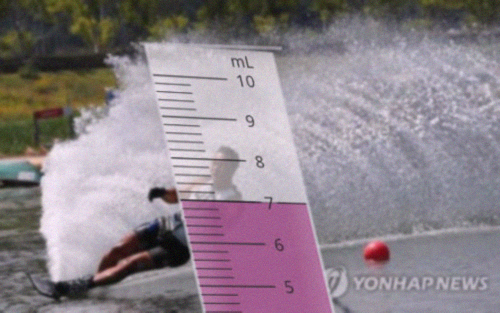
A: 7 mL
